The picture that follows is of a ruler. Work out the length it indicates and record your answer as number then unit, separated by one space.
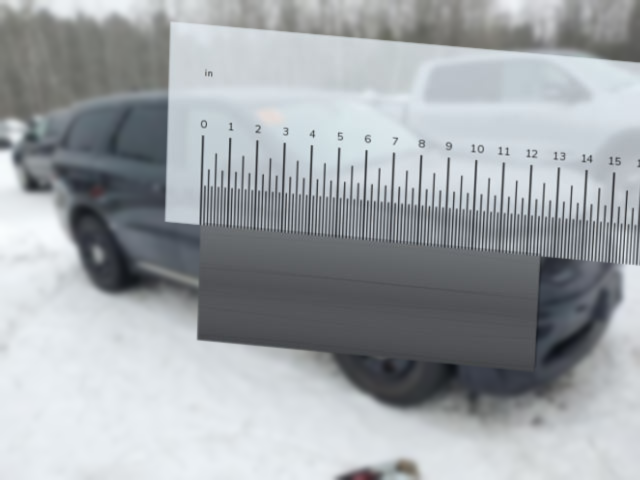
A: 12.5 in
